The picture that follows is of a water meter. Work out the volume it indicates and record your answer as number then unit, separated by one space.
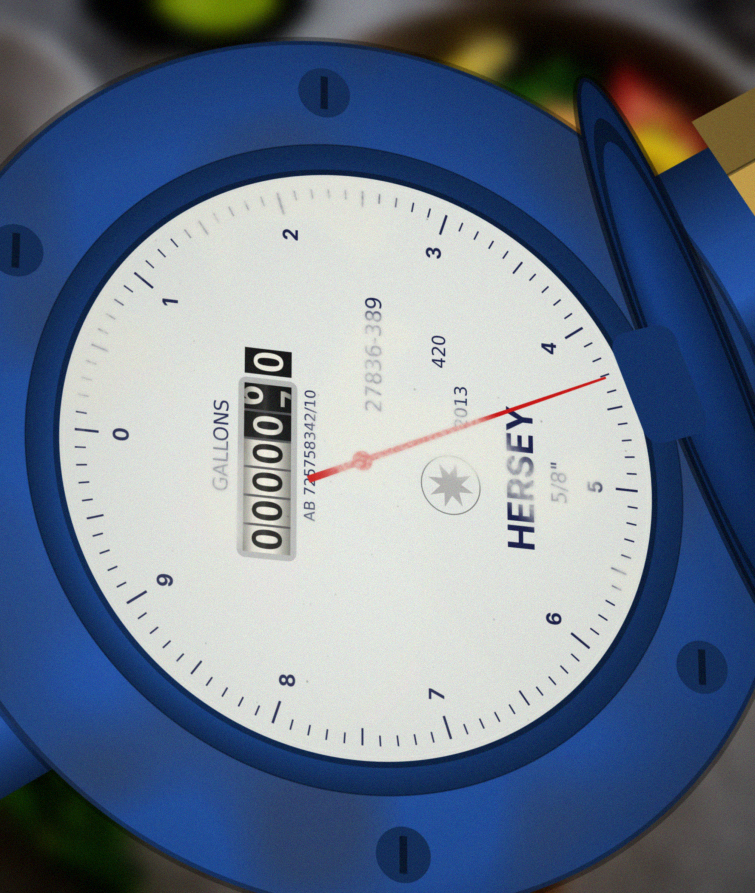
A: 64.3 gal
